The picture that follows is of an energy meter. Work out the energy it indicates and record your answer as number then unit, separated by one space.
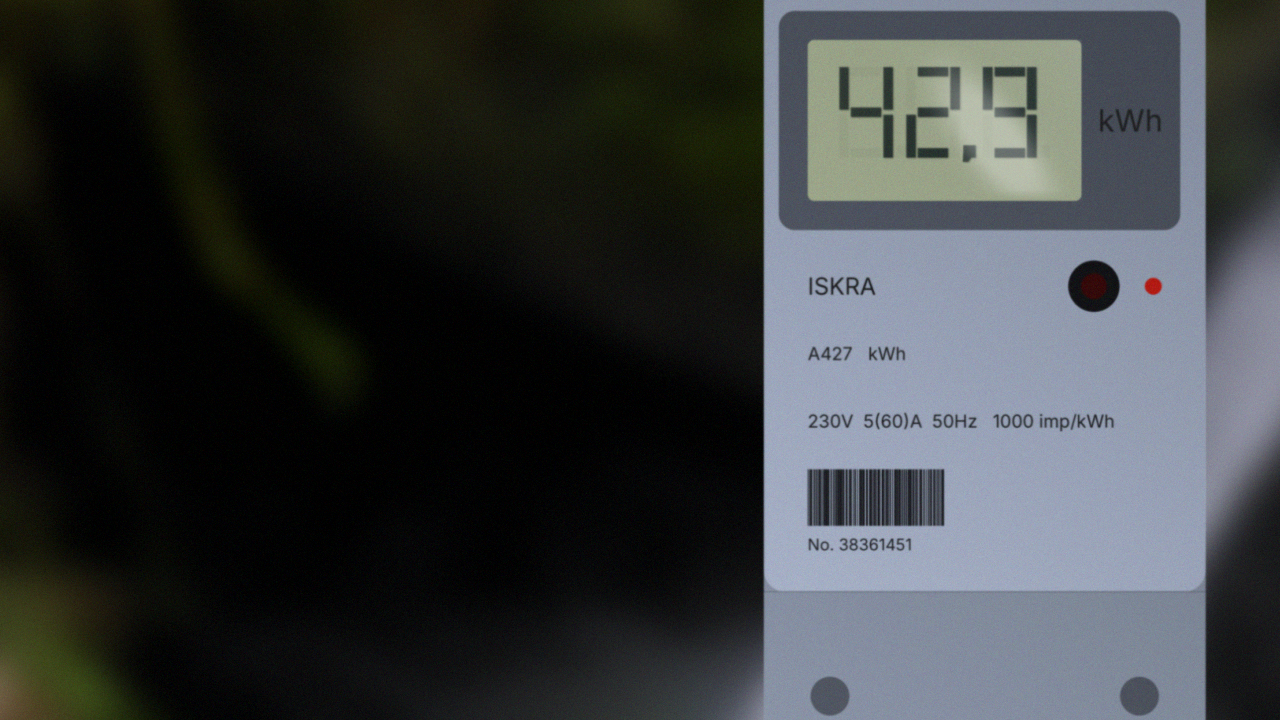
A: 42.9 kWh
